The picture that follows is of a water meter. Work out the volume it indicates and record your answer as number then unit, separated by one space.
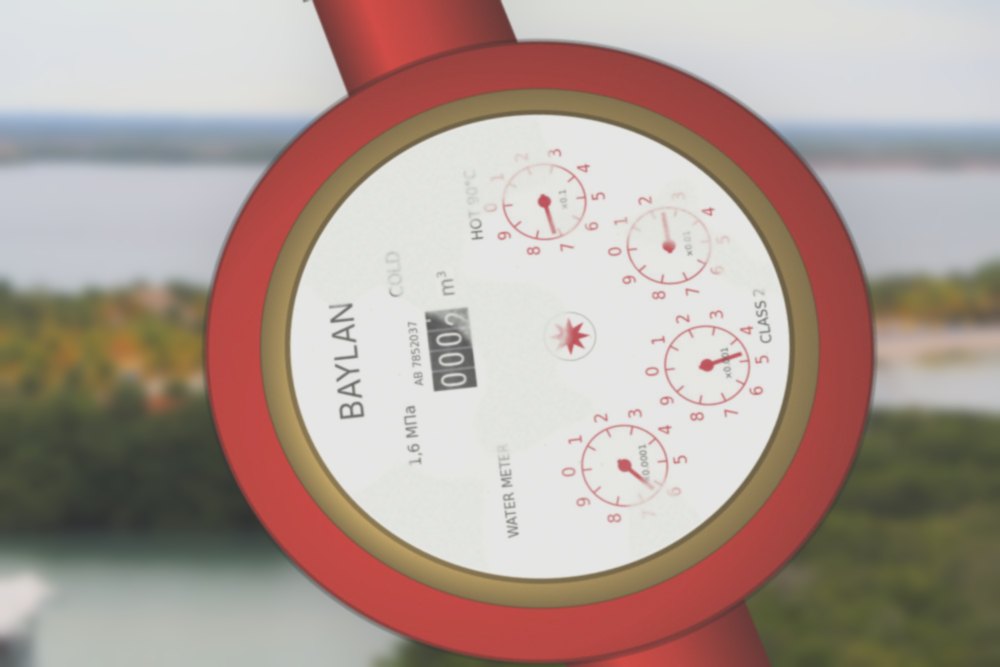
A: 1.7246 m³
